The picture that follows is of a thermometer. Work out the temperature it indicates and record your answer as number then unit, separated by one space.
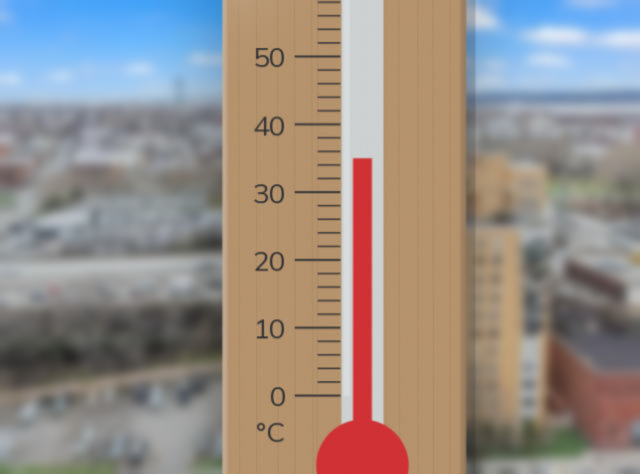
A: 35 °C
